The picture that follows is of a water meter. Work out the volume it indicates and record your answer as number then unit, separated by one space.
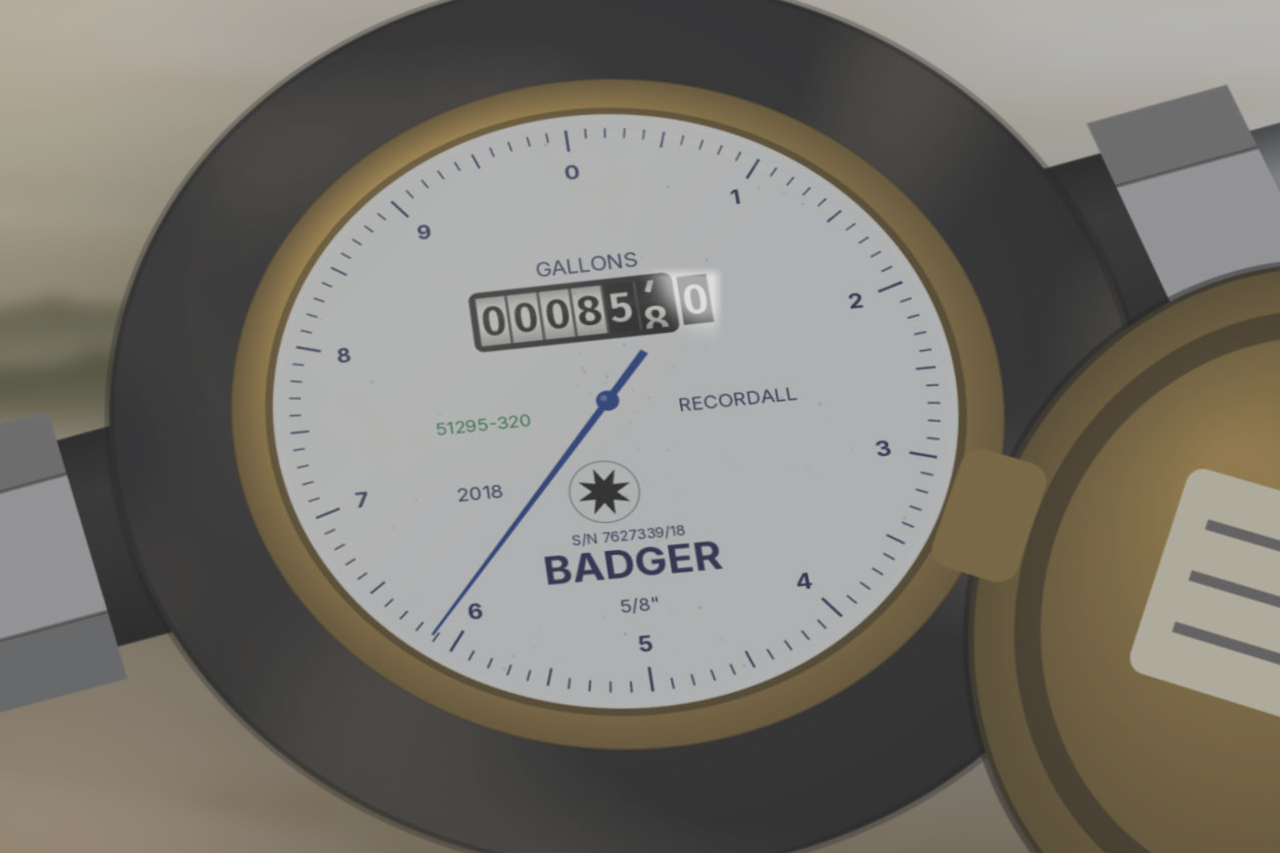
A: 8576.1 gal
